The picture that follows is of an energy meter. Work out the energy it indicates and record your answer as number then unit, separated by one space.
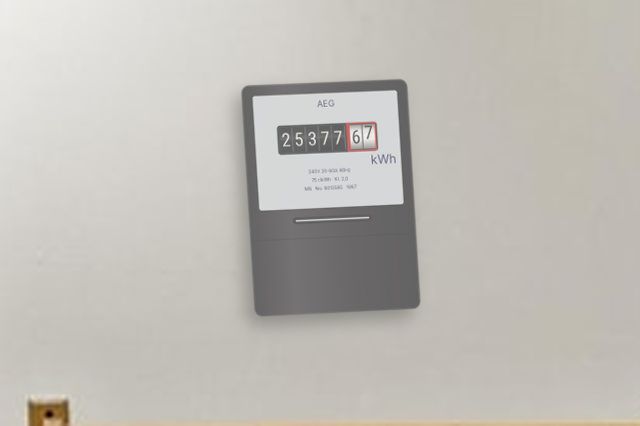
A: 25377.67 kWh
